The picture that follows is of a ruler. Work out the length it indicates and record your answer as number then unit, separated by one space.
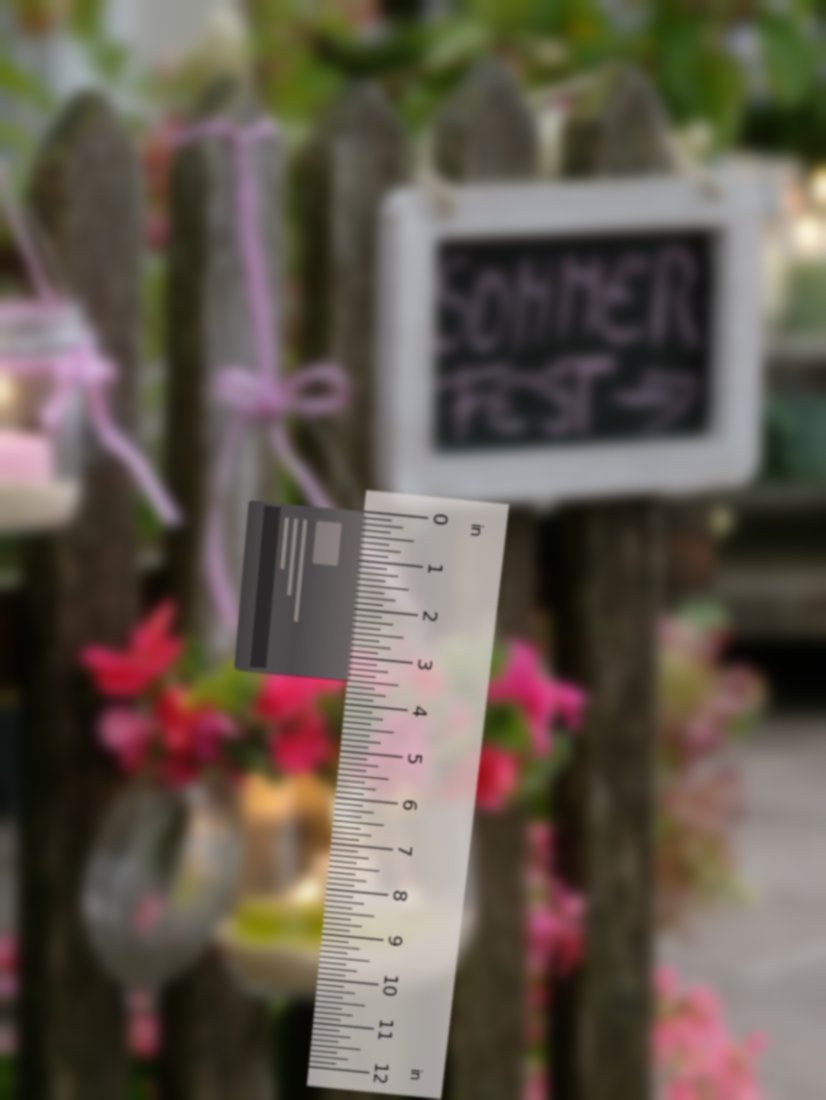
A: 3.5 in
